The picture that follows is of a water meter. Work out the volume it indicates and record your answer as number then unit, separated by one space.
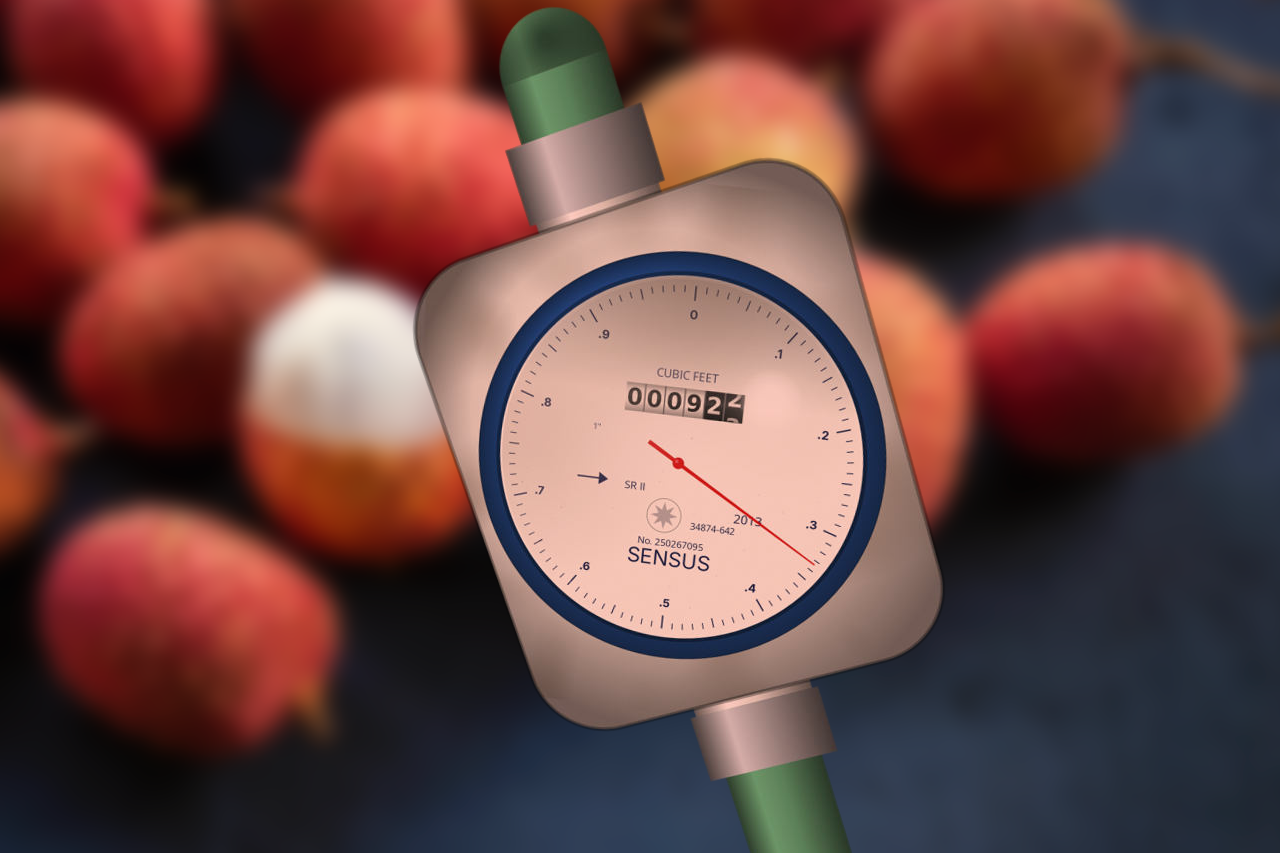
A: 922.33 ft³
